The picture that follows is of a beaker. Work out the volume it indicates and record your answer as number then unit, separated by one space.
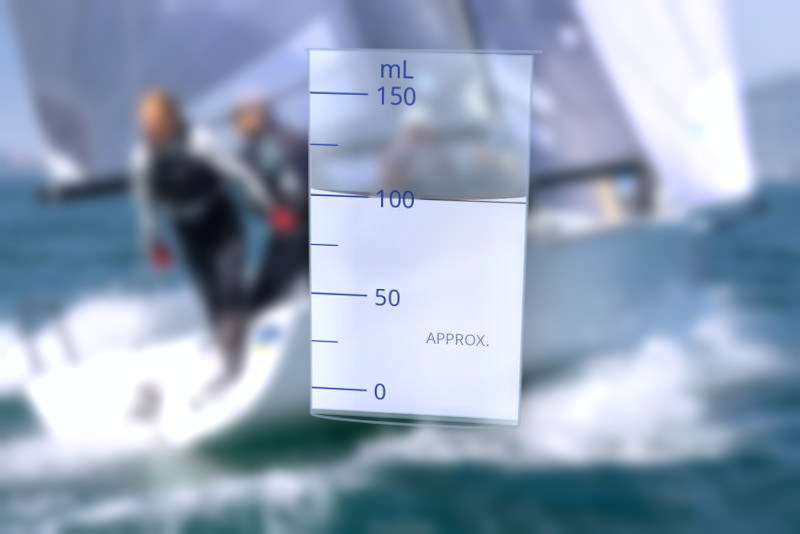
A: 100 mL
